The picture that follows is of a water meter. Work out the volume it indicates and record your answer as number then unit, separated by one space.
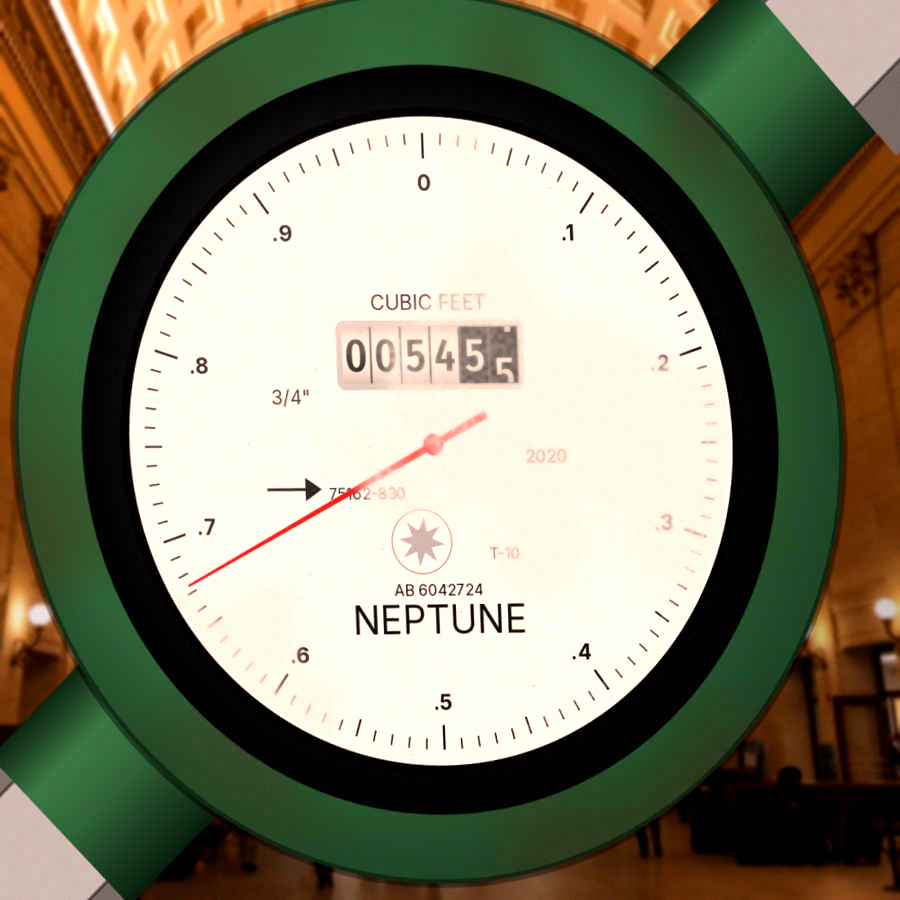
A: 5454.67 ft³
